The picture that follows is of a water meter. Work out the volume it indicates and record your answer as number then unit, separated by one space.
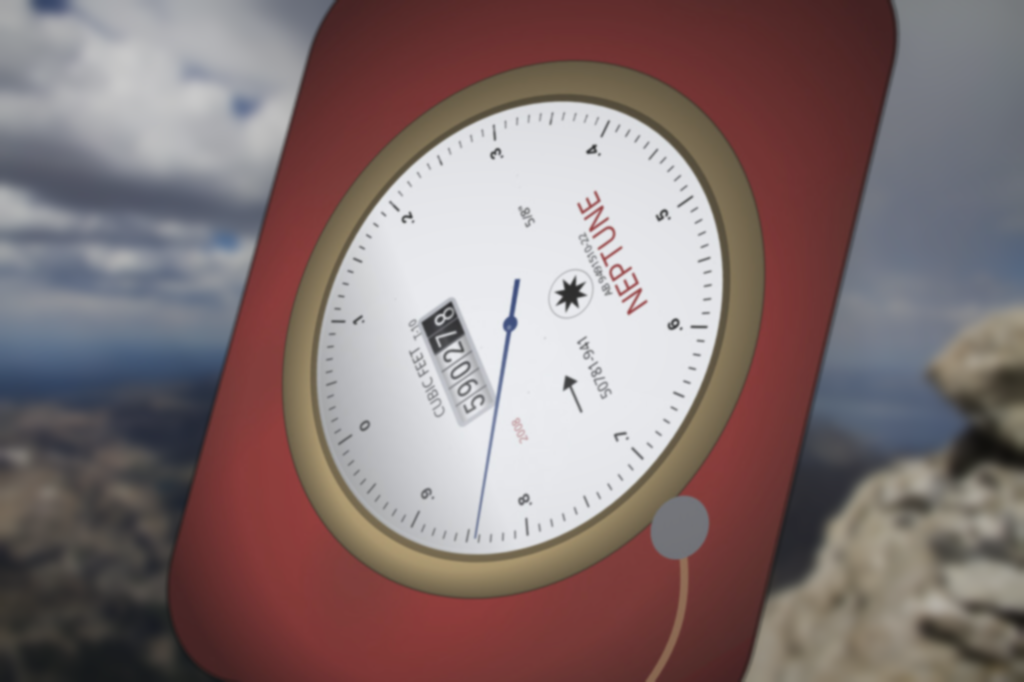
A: 590277.84 ft³
